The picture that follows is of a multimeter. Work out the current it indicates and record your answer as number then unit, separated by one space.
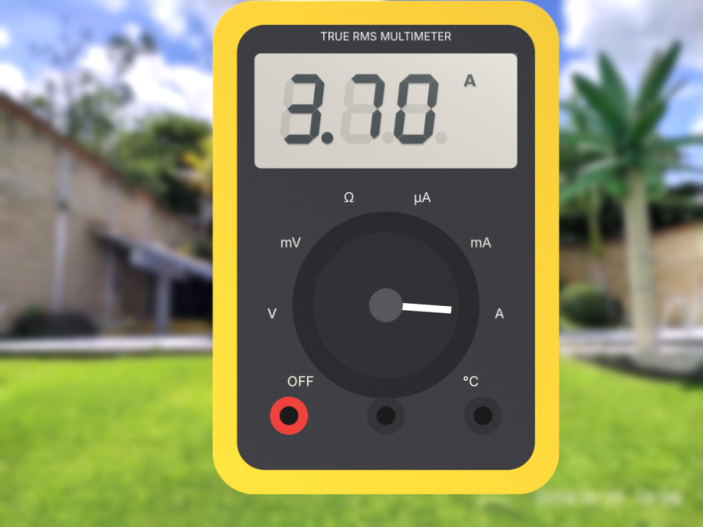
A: 3.70 A
